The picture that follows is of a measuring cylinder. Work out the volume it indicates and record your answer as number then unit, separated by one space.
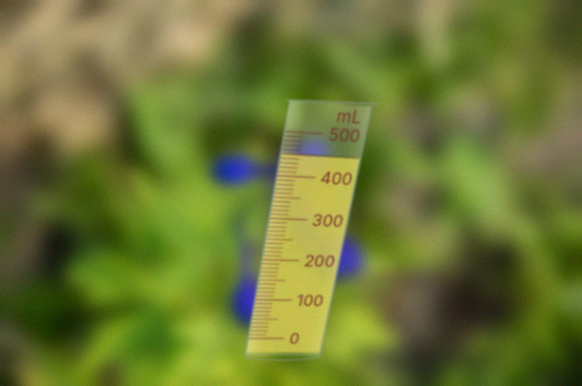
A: 450 mL
